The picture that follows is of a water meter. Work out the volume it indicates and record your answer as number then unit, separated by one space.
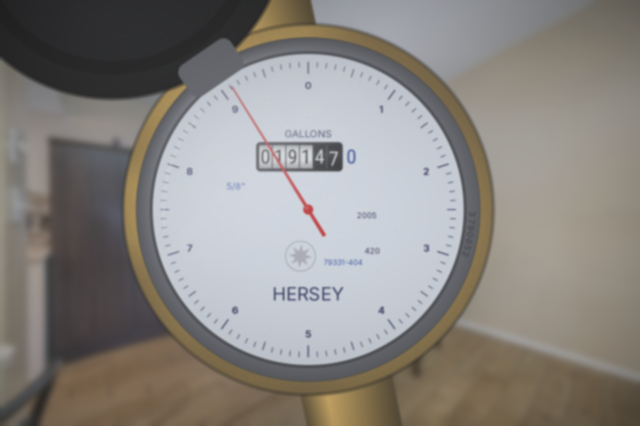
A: 191469.1 gal
